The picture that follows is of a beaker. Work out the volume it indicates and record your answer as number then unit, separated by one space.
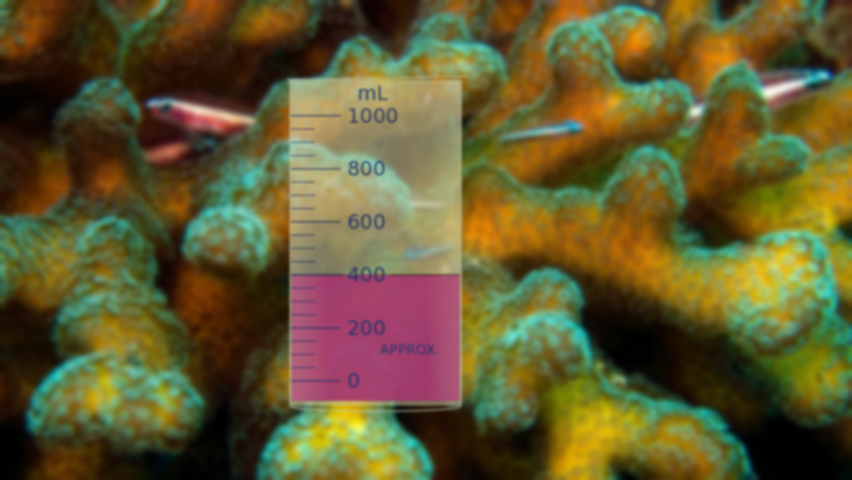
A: 400 mL
